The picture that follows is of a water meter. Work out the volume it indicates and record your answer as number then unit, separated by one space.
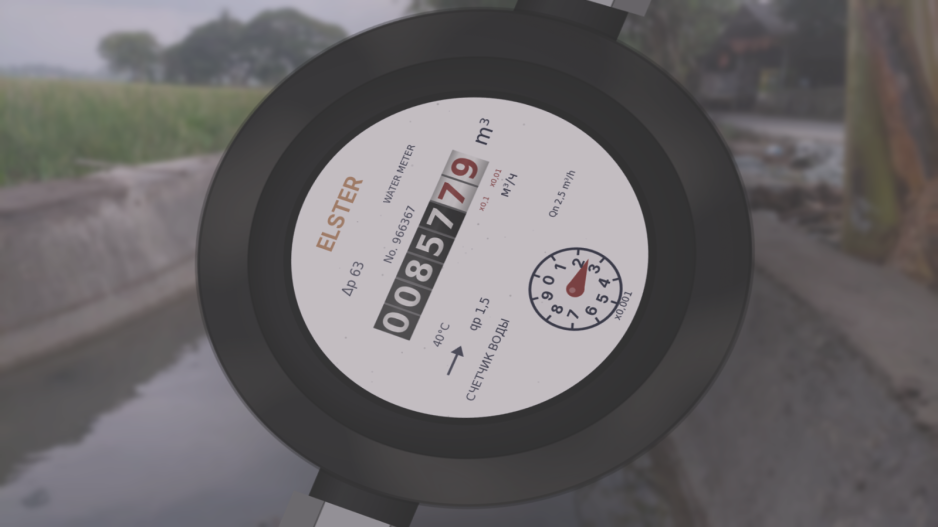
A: 857.792 m³
